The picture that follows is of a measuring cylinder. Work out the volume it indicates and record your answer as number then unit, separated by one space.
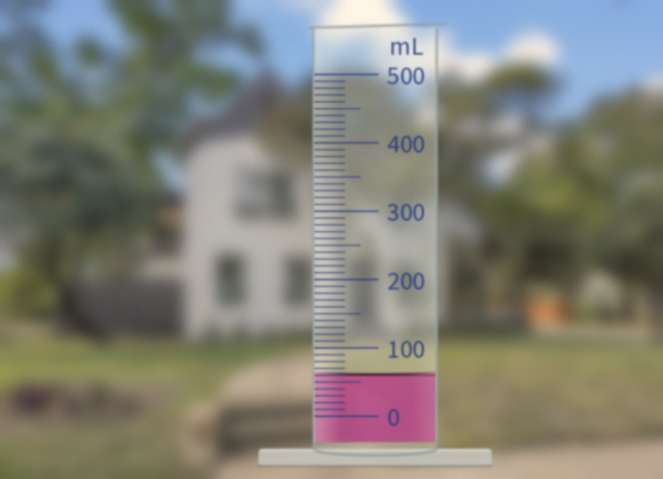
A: 60 mL
